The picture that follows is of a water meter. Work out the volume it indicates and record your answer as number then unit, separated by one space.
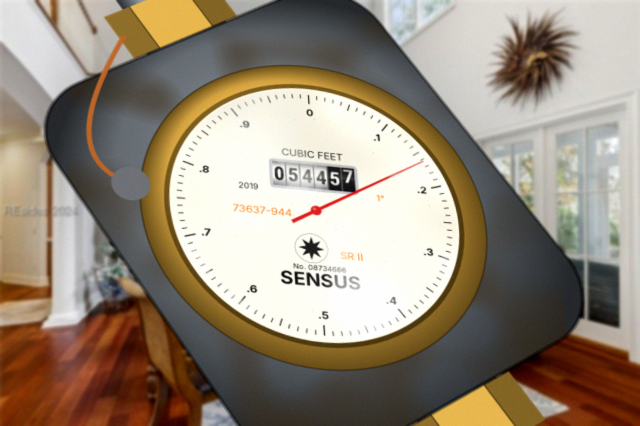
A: 54457.16 ft³
